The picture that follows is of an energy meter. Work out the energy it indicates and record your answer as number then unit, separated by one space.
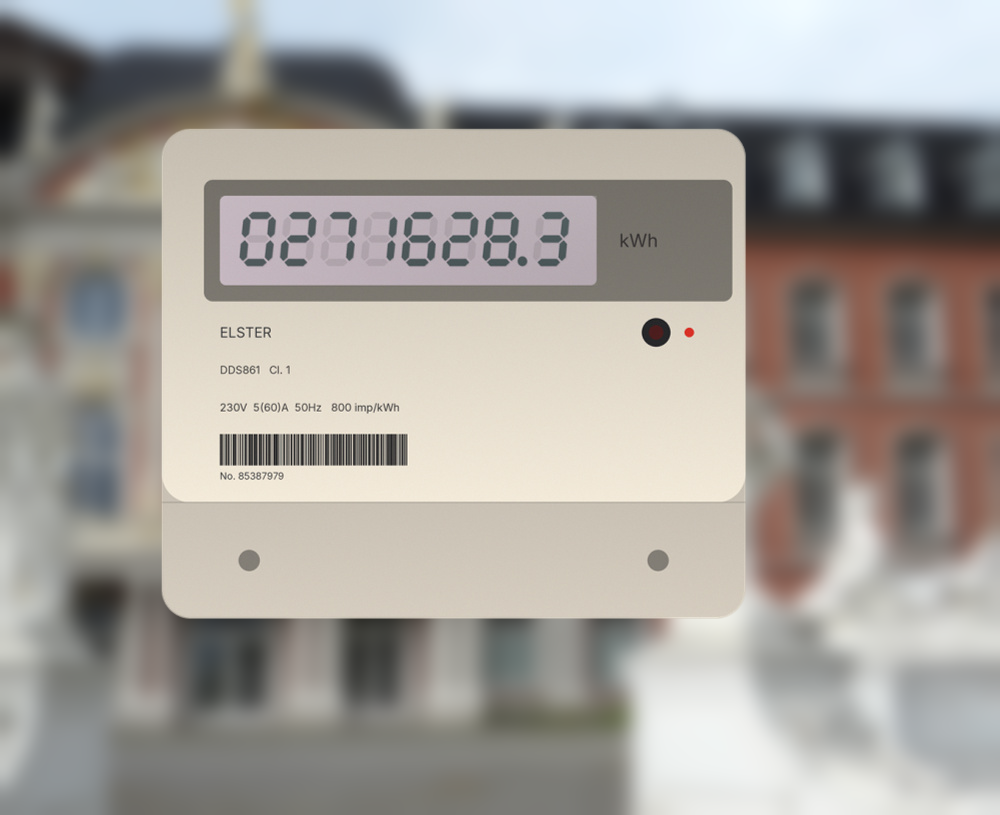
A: 271628.3 kWh
